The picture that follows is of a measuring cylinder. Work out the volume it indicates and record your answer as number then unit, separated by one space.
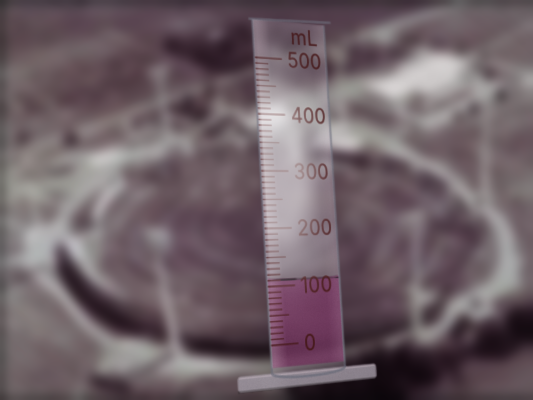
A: 110 mL
